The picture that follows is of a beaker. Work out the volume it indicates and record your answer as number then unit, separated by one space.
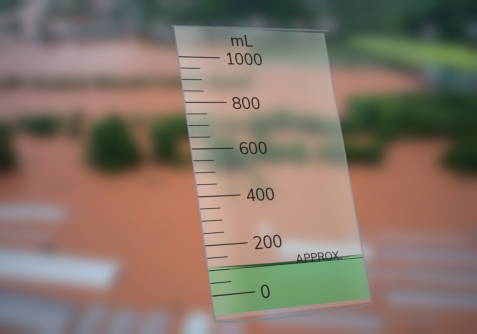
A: 100 mL
